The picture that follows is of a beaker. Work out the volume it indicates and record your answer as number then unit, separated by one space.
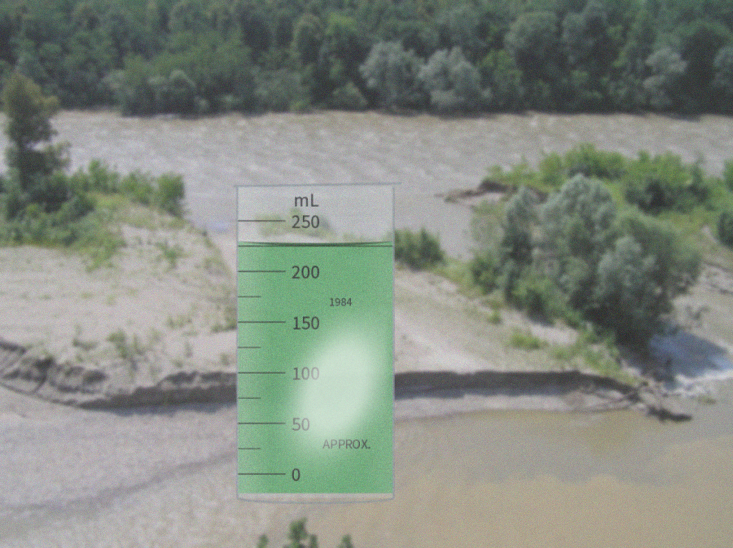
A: 225 mL
